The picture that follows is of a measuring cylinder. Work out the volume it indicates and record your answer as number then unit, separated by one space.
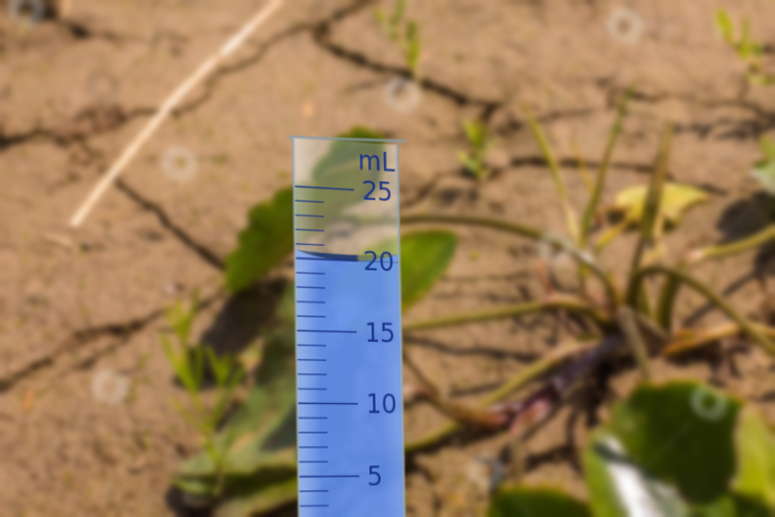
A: 20 mL
